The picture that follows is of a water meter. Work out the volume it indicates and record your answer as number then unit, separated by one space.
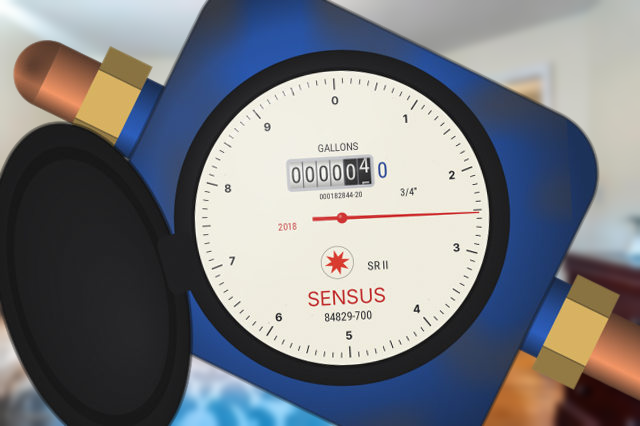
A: 42.5 gal
